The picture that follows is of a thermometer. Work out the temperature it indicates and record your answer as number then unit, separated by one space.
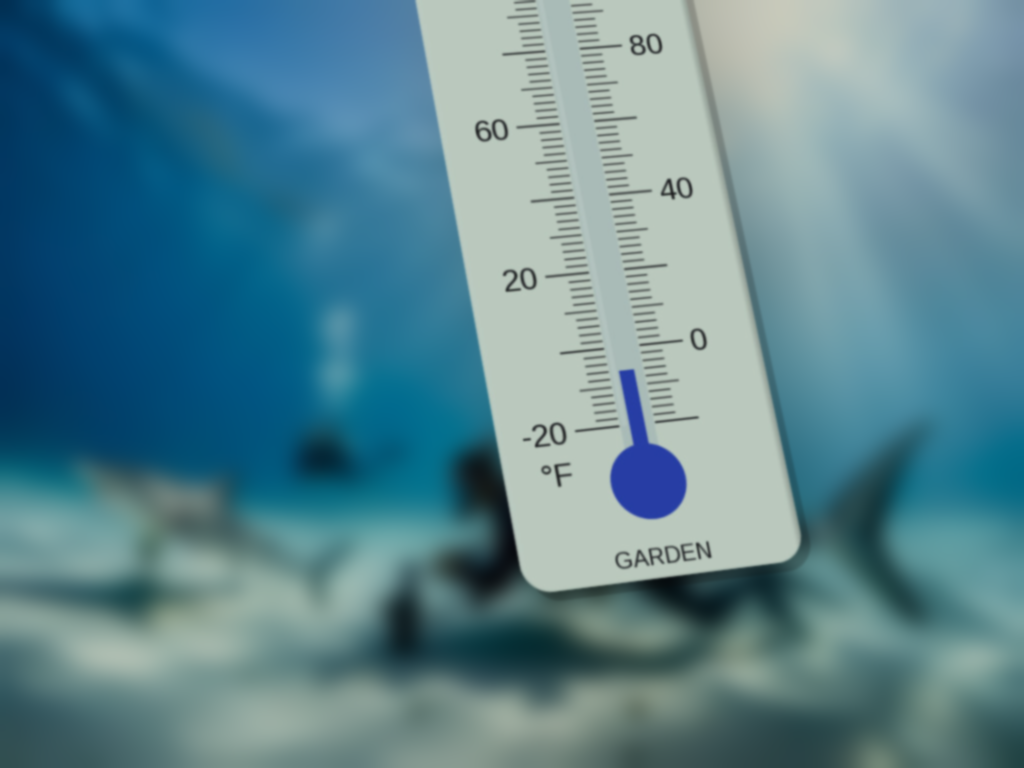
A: -6 °F
